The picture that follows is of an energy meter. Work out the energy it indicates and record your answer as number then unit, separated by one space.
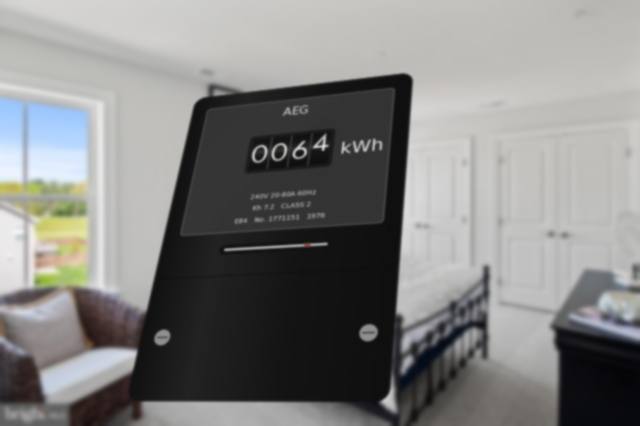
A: 64 kWh
